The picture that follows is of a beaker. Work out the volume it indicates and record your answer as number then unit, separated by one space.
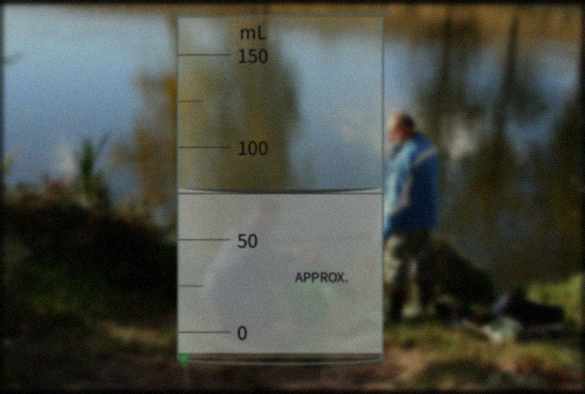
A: 75 mL
